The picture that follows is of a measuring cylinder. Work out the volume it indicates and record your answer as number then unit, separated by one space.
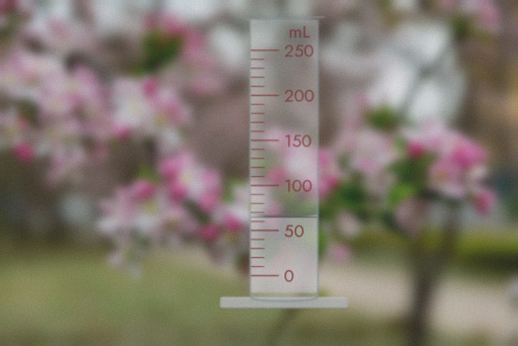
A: 65 mL
